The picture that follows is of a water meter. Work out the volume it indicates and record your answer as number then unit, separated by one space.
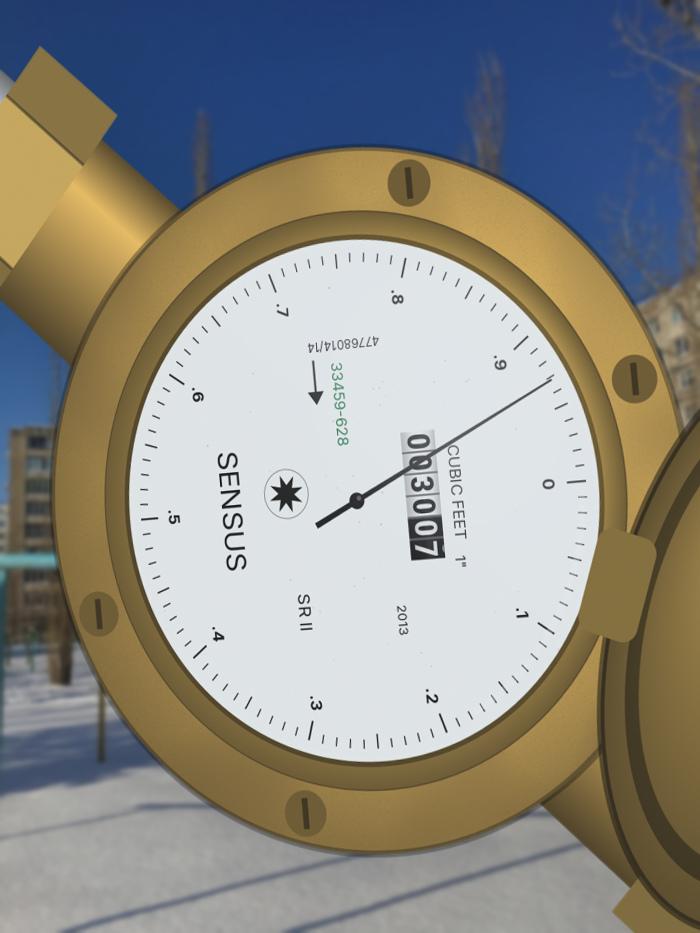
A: 3006.93 ft³
